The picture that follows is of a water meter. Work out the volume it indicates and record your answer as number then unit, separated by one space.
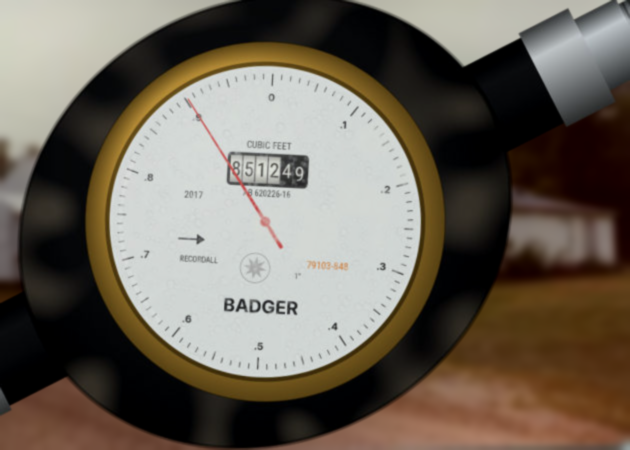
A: 851248.90 ft³
